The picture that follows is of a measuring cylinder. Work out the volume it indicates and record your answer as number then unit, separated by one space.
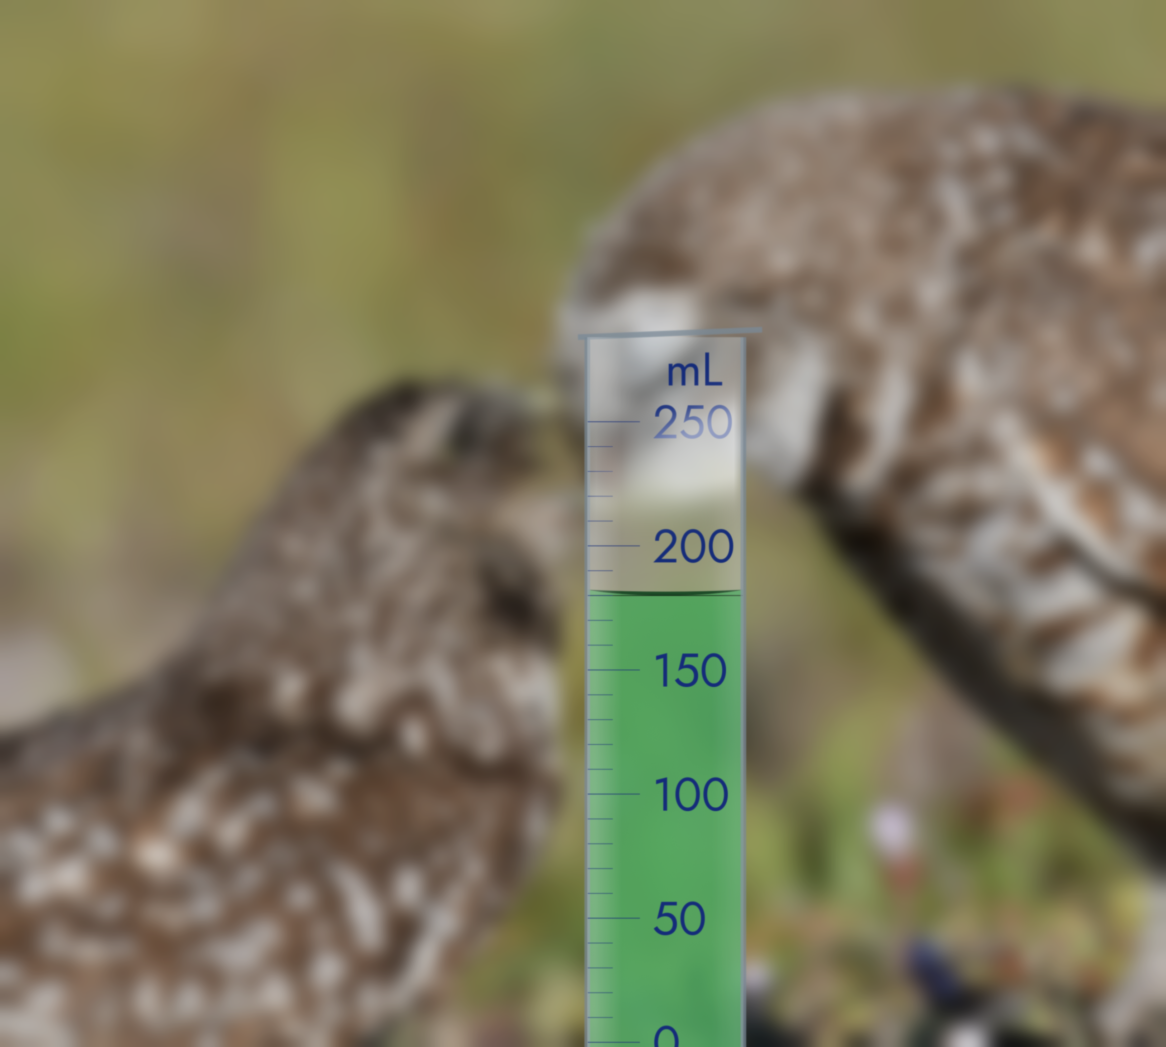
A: 180 mL
